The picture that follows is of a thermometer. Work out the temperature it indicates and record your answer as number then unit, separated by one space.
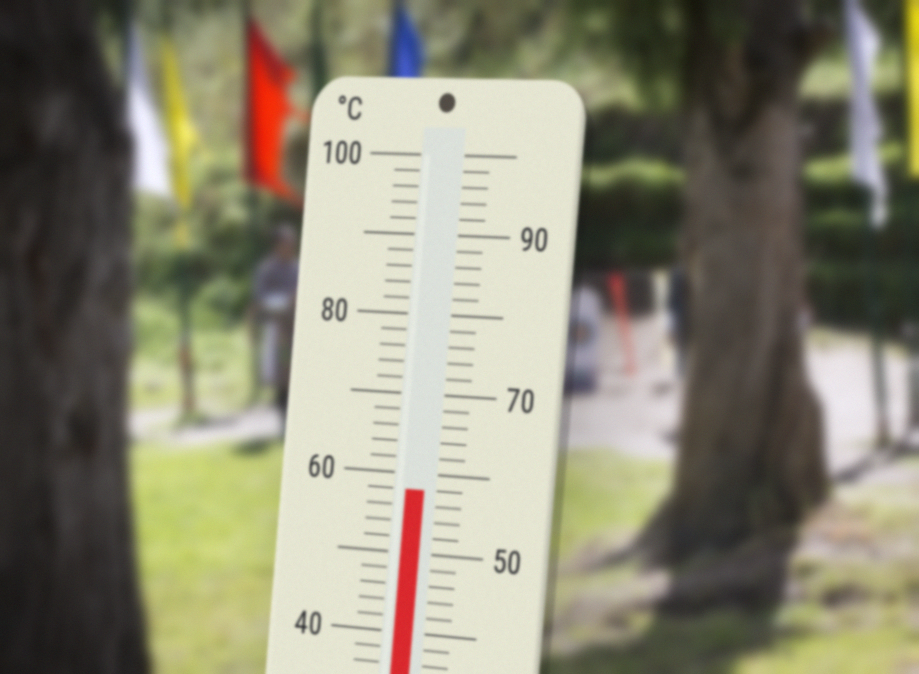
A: 58 °C
